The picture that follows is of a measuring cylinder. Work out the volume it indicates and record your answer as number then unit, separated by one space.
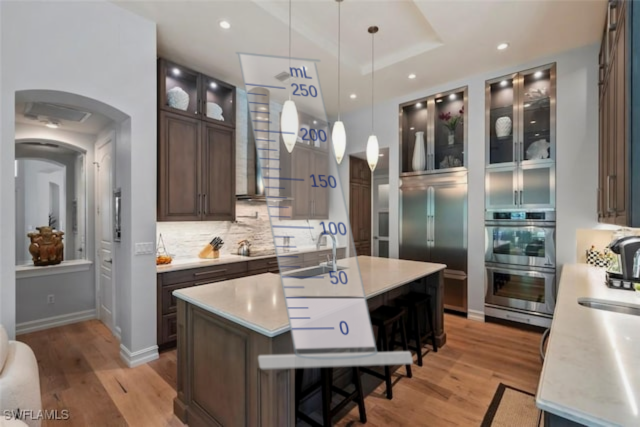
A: 30 mL
